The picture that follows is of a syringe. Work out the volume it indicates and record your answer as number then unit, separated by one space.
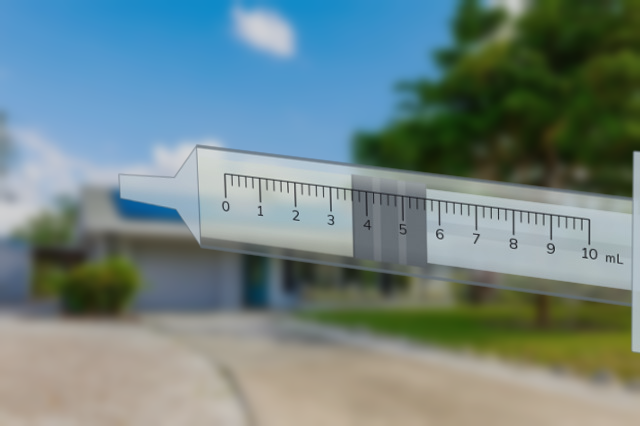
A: 3.6 mL
